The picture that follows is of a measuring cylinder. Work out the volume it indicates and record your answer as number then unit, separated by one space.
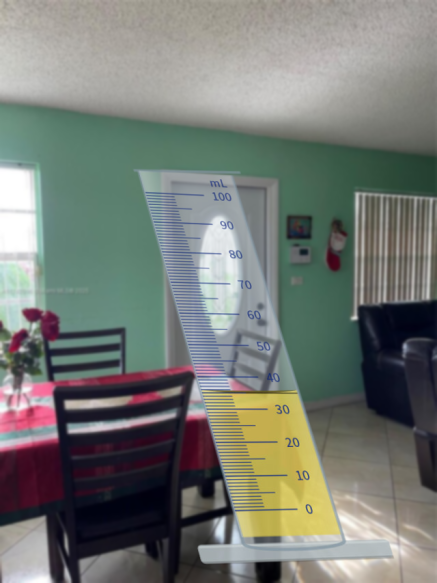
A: 35 mL
